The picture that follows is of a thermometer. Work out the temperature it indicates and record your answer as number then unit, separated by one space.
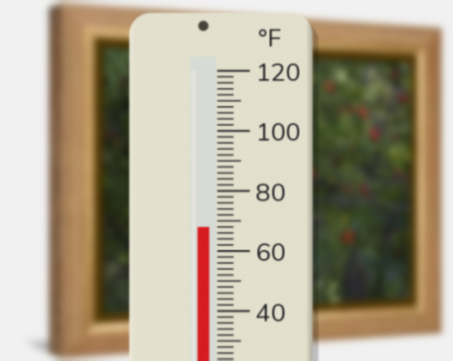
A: 68 °F
